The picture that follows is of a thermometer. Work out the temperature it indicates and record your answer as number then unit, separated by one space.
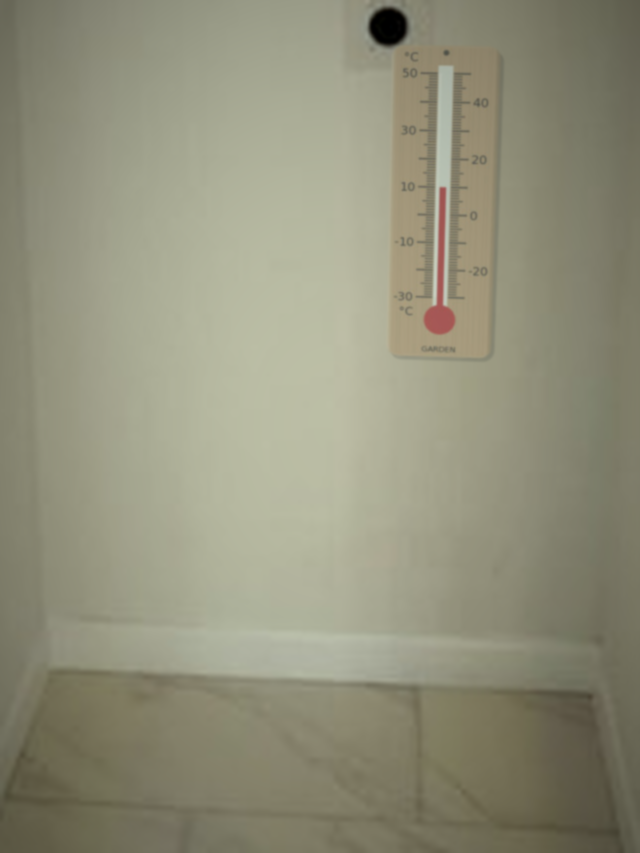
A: 10 °C
